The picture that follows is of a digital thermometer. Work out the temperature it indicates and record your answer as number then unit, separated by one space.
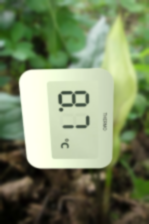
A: 8.7 °C
